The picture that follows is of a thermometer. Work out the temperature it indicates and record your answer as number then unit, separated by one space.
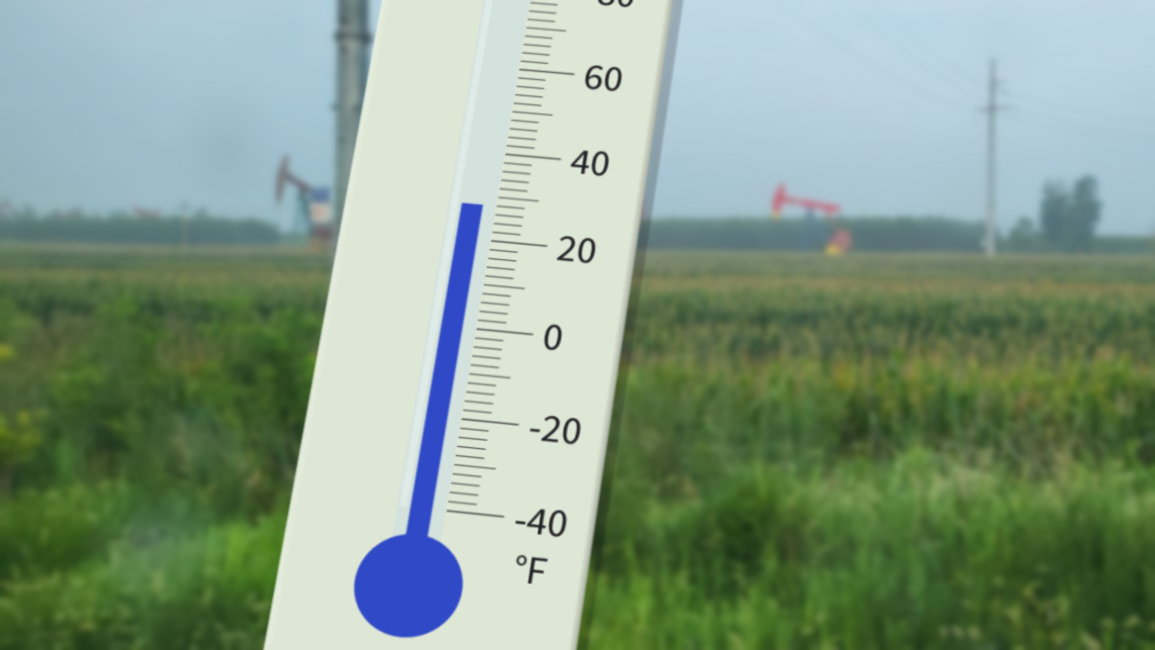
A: 28 °F
